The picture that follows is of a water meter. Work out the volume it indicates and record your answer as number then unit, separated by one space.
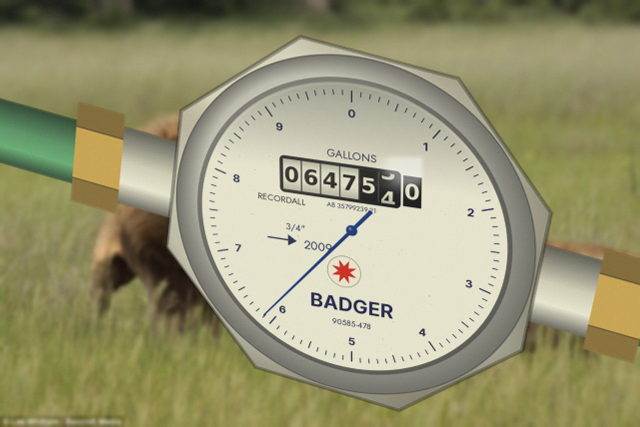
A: 647536.1 gal
